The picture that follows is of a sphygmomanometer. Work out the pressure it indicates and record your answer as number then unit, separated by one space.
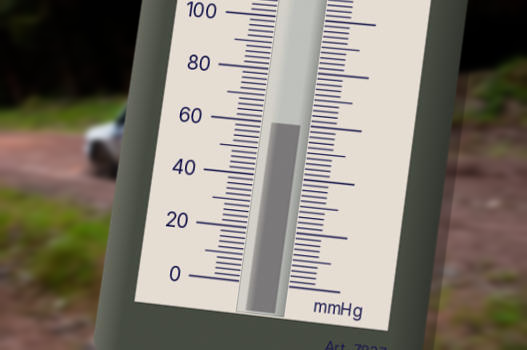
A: 60 mmHg
